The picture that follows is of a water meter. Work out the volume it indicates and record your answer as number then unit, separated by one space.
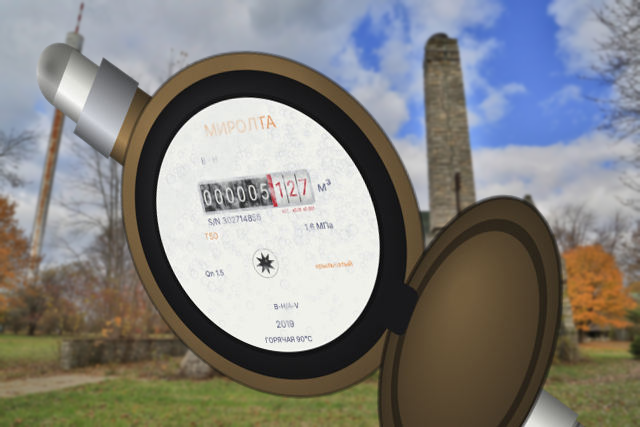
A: 5.127 m³
